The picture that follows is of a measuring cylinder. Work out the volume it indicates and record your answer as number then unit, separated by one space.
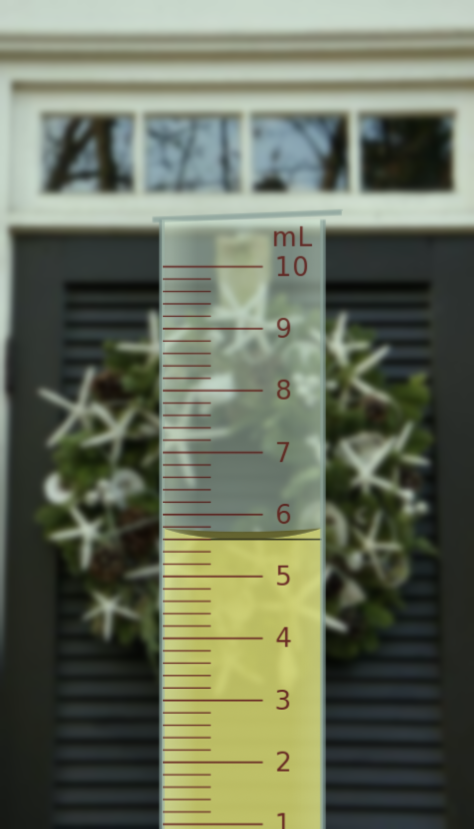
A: 5.6 mL
